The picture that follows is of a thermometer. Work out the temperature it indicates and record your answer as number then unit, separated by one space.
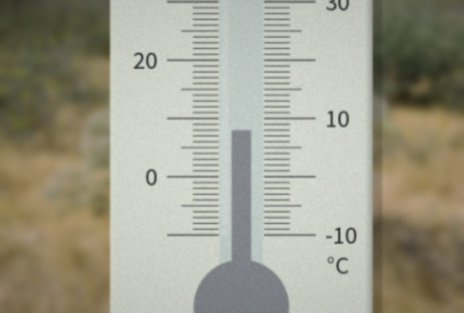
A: 8 °C
